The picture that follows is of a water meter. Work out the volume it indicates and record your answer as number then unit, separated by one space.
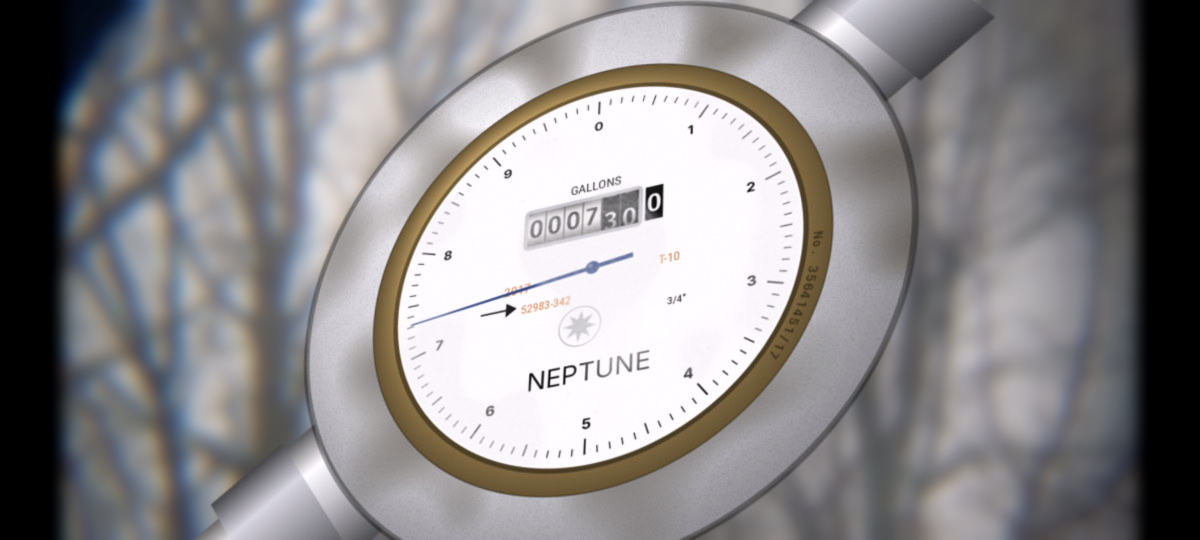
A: 7297.3 gal
